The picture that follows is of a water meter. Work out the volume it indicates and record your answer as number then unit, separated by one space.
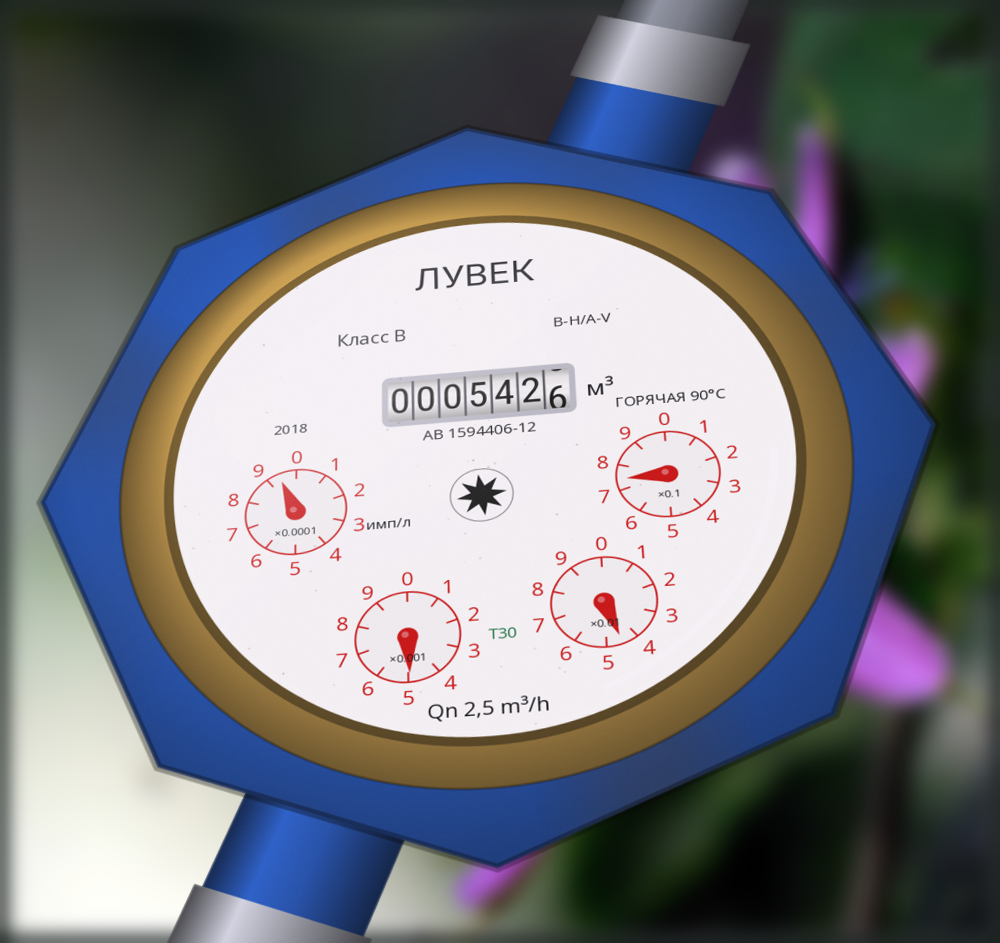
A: 5425.7449 m³
